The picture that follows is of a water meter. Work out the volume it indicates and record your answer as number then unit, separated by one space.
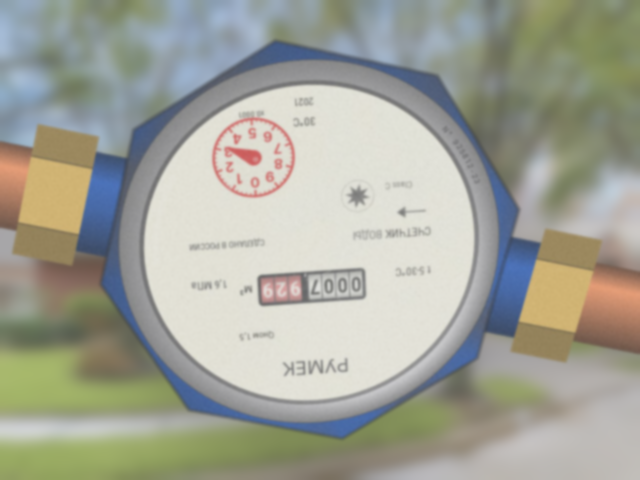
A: 7.9293 m³
